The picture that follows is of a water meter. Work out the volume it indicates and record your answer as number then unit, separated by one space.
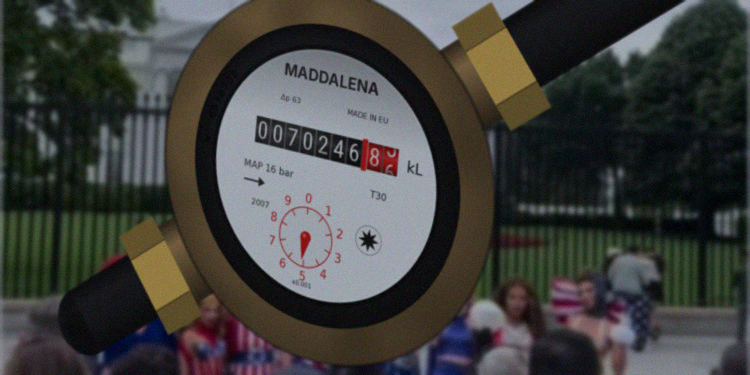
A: 70246.855 kL
